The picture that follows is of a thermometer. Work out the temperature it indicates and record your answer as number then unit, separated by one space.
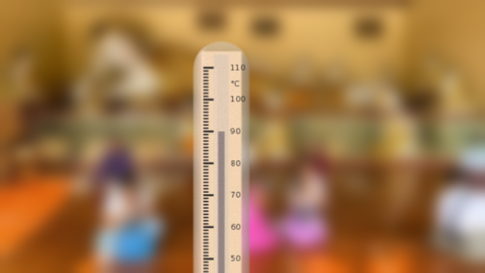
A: 90 °C
